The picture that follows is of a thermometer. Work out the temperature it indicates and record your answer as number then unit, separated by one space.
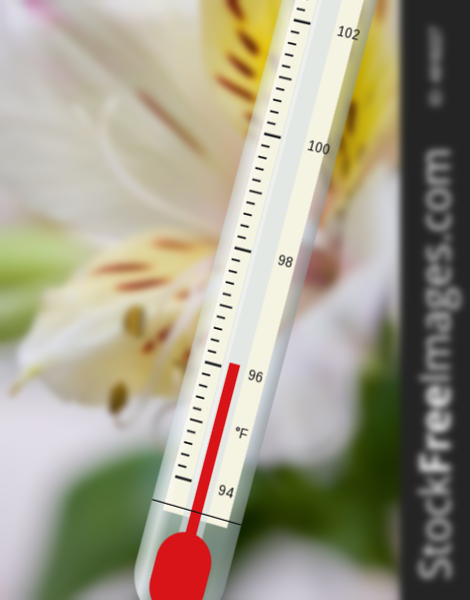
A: 96.1 °F
